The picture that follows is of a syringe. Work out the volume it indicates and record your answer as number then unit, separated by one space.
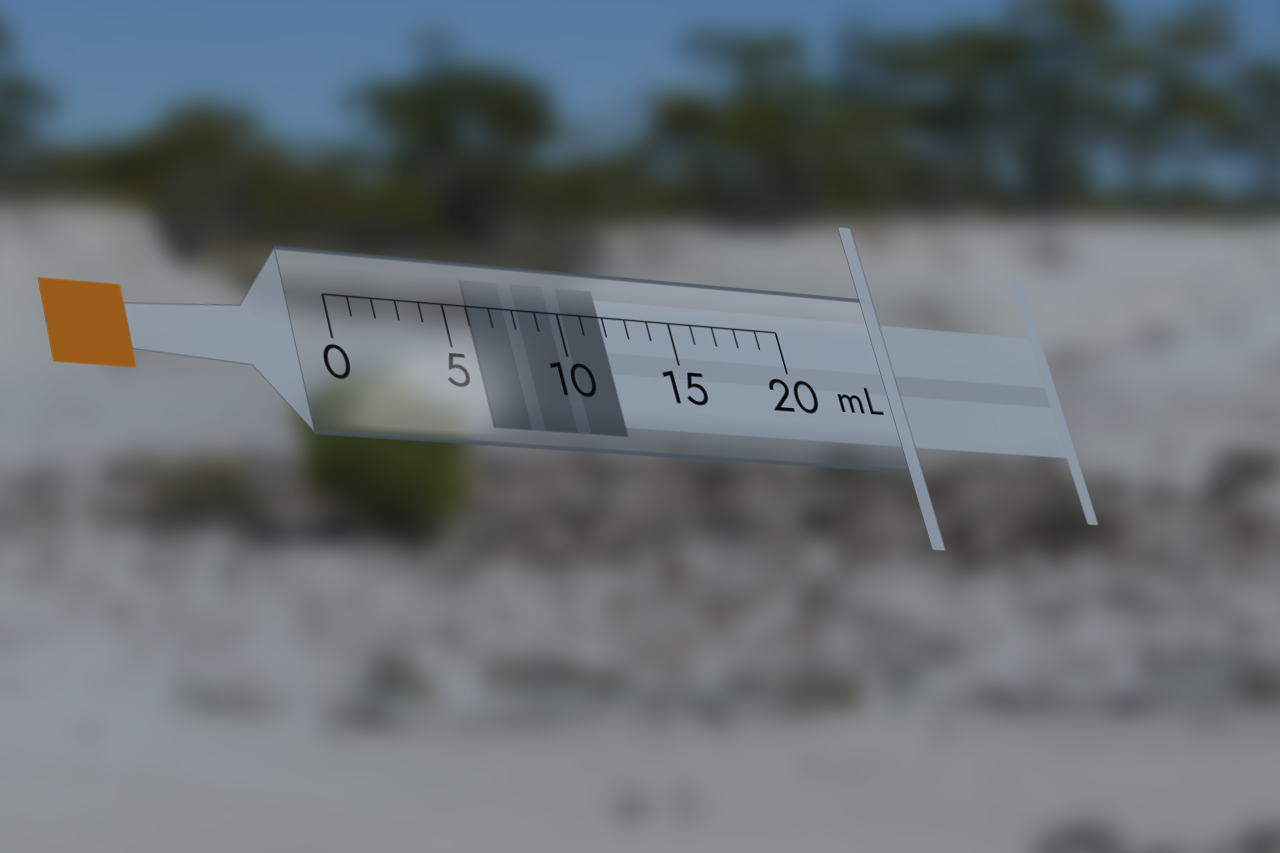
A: 6 mL
